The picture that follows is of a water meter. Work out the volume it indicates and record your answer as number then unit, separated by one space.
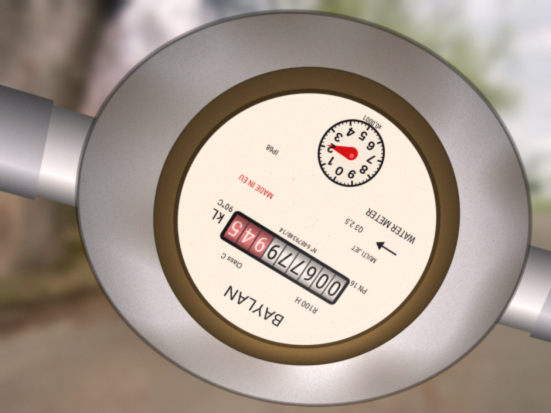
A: 6779.9452 kL
